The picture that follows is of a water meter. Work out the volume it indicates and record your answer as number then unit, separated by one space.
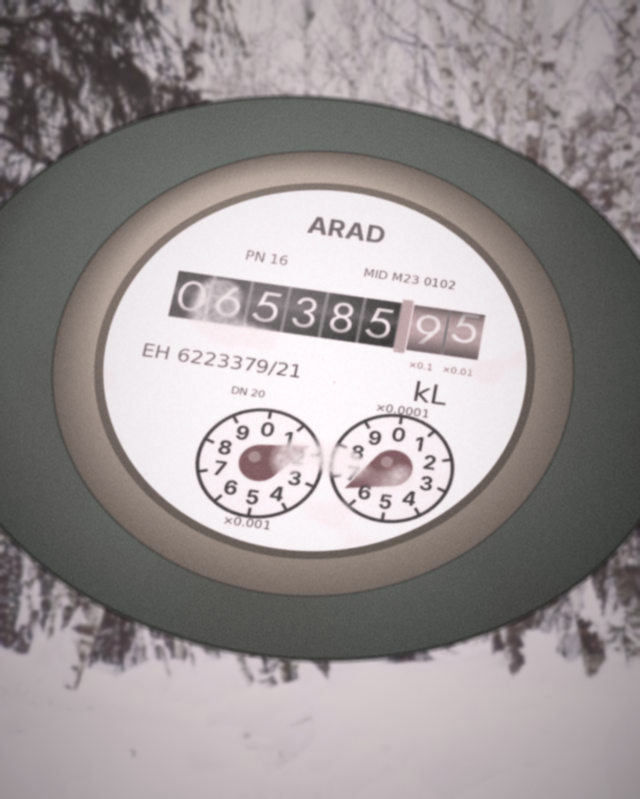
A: 65385.9516 kL
